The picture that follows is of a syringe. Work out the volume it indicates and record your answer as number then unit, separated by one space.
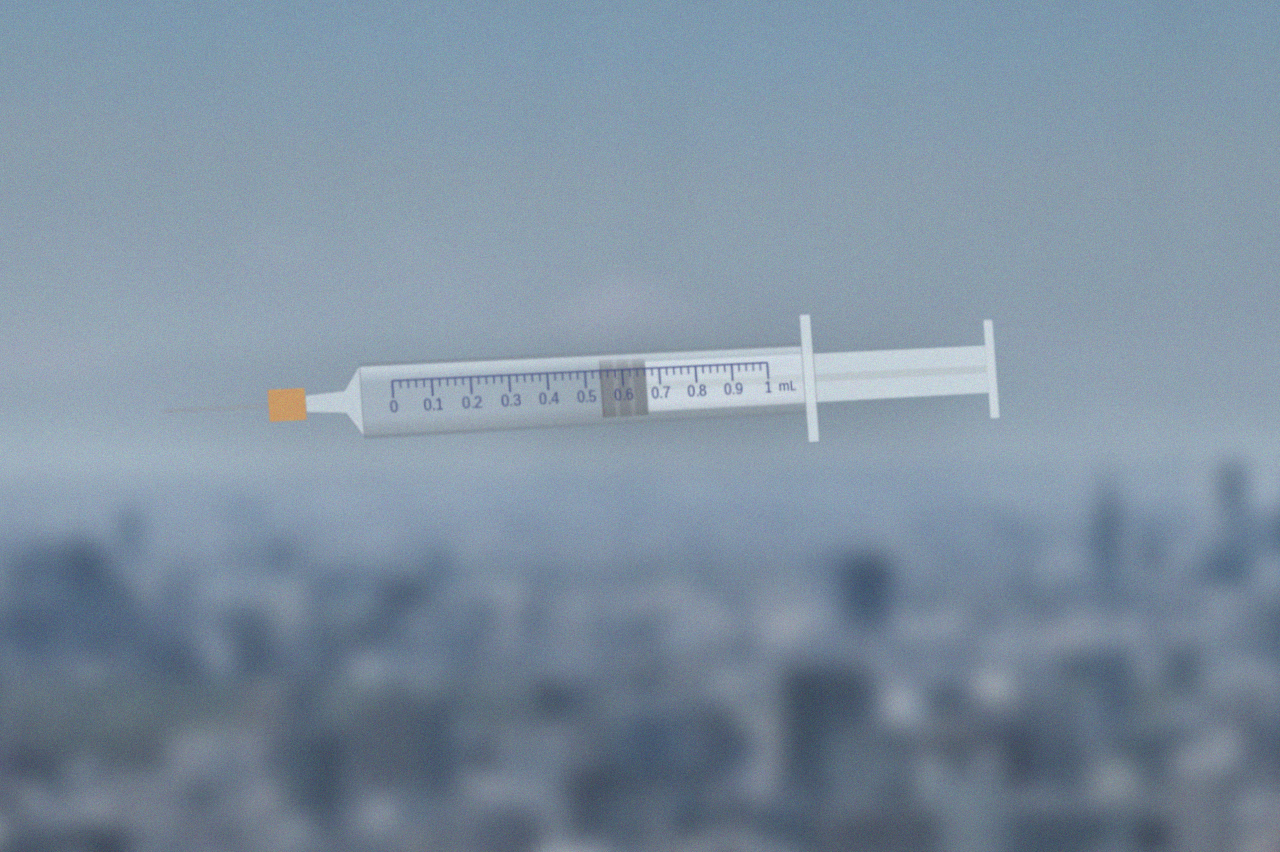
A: 0.54 mL
